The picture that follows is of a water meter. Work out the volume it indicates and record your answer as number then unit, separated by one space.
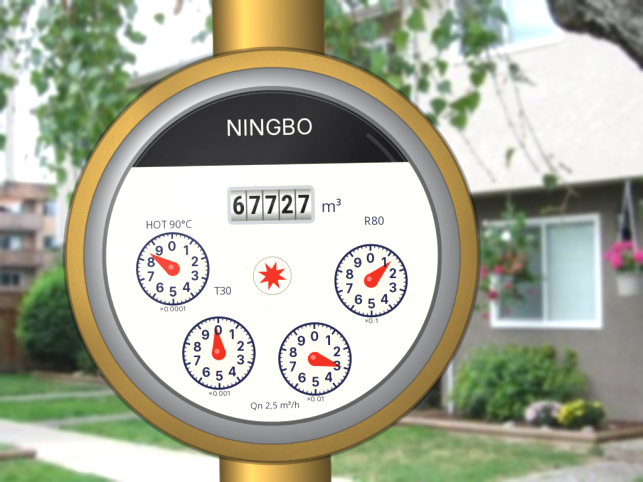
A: 67727.1298 m³
